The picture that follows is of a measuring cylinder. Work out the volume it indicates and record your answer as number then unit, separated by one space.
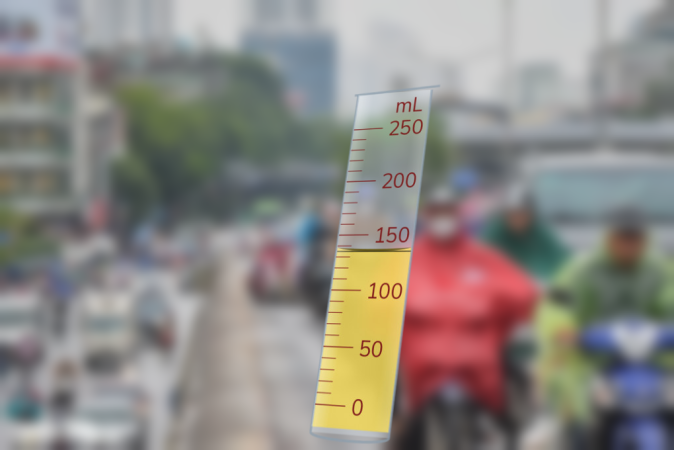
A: 135 mL
